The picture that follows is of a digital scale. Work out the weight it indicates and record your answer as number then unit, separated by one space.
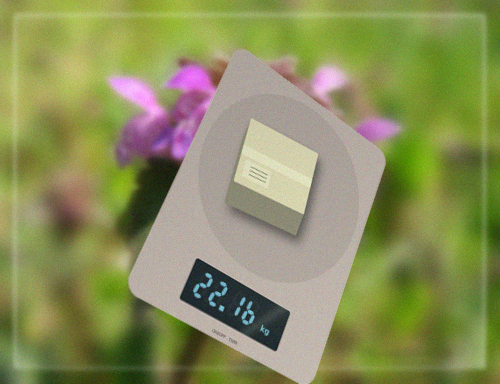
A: 22.16 kg
